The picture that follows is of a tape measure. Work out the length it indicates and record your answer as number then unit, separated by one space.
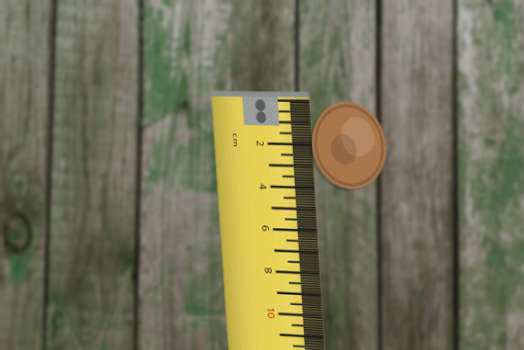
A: 4 cm
